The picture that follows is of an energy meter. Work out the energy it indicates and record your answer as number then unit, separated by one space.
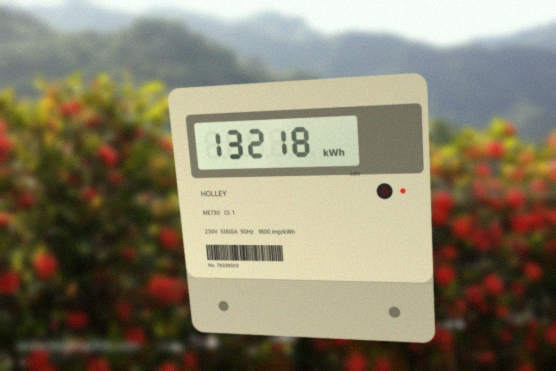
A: 13218 kWh
